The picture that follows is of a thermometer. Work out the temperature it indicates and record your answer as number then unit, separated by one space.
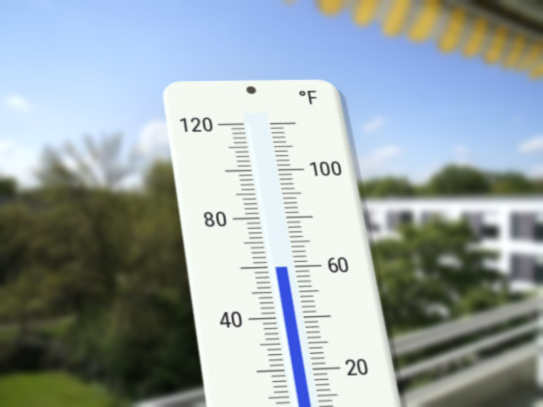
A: 60 °F
